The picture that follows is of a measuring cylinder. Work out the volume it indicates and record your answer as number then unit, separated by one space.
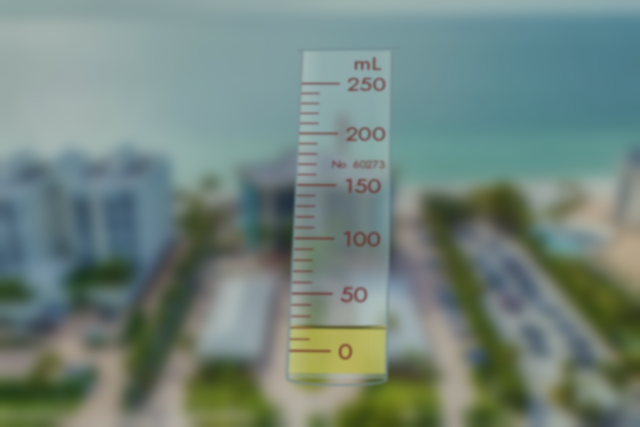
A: 20 mL
